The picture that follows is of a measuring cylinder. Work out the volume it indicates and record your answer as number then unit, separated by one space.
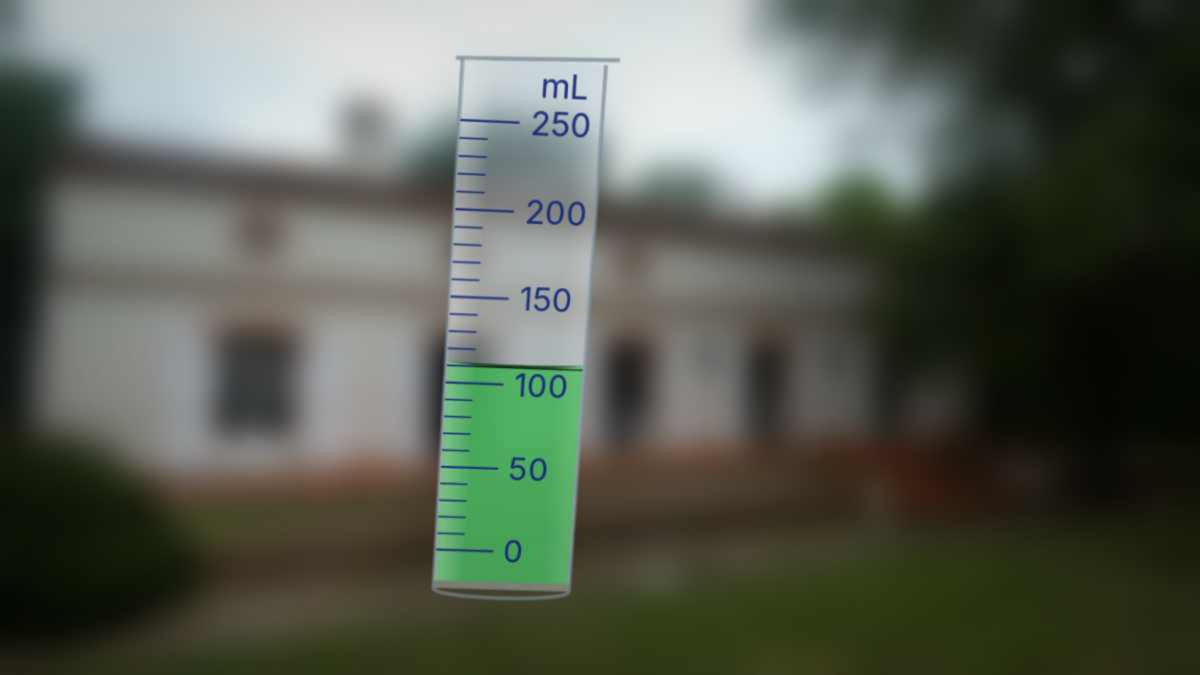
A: 110 mL
